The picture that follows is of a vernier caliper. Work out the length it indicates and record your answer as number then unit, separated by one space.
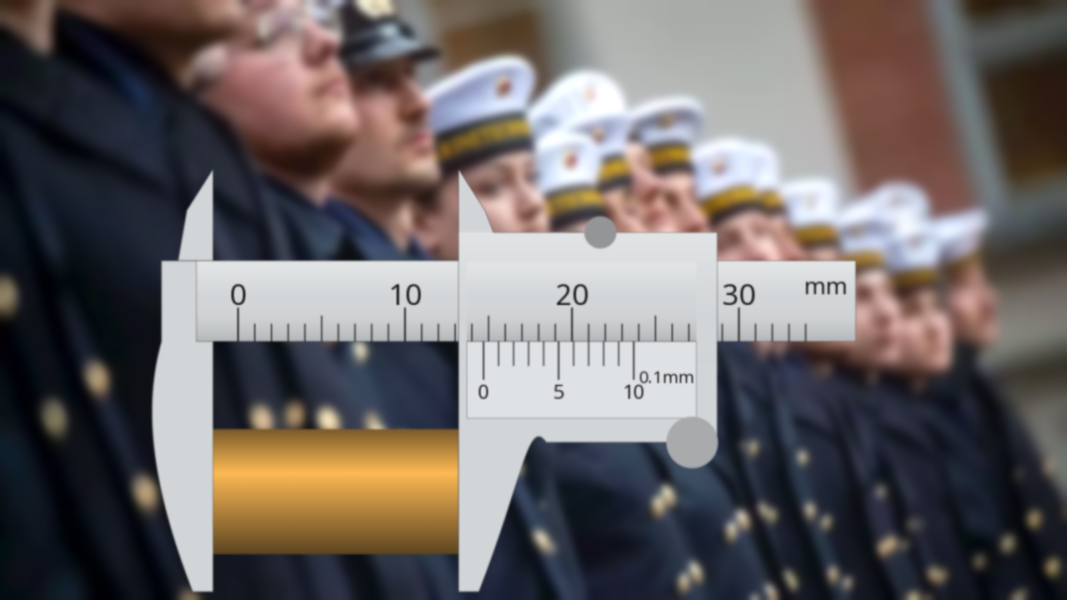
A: 14.7 mm
